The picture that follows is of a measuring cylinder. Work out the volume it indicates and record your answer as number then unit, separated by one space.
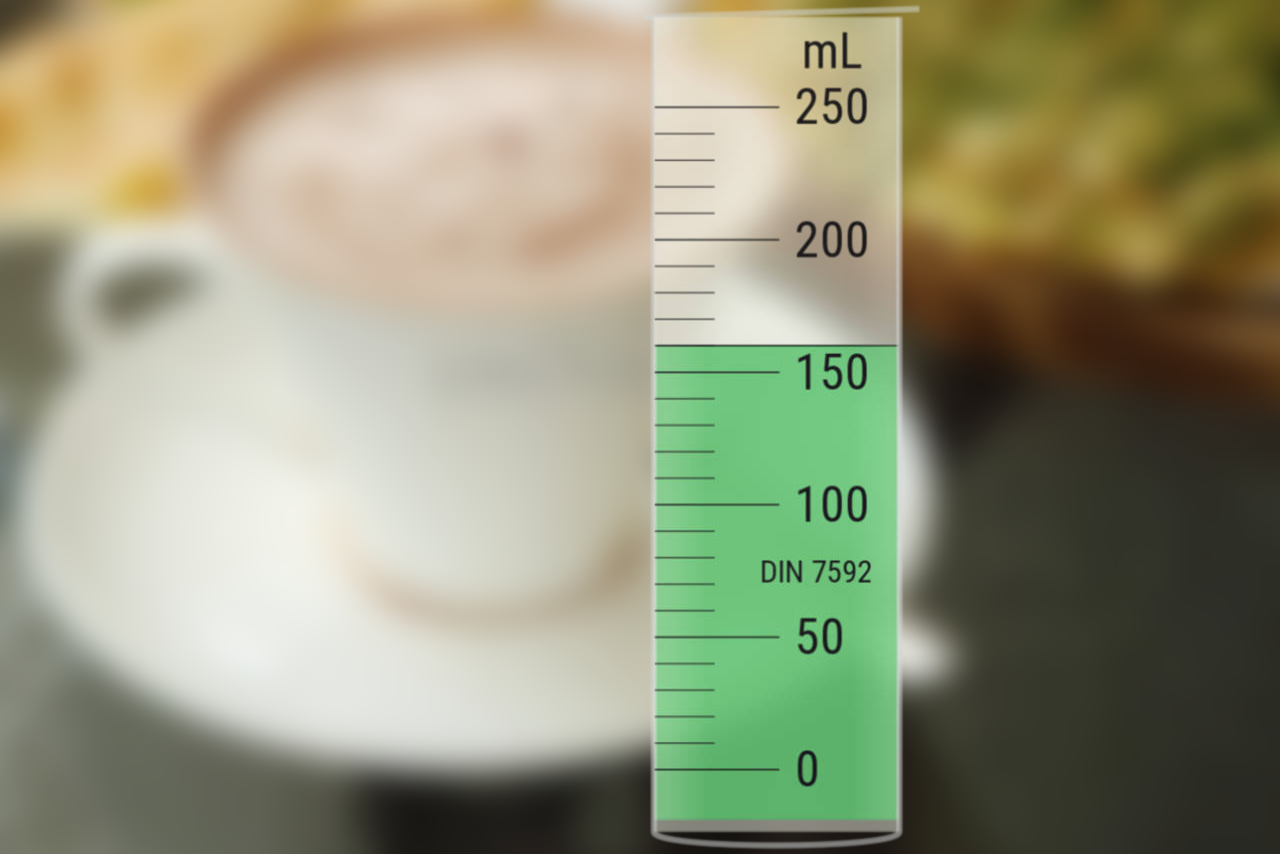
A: 160 mL
